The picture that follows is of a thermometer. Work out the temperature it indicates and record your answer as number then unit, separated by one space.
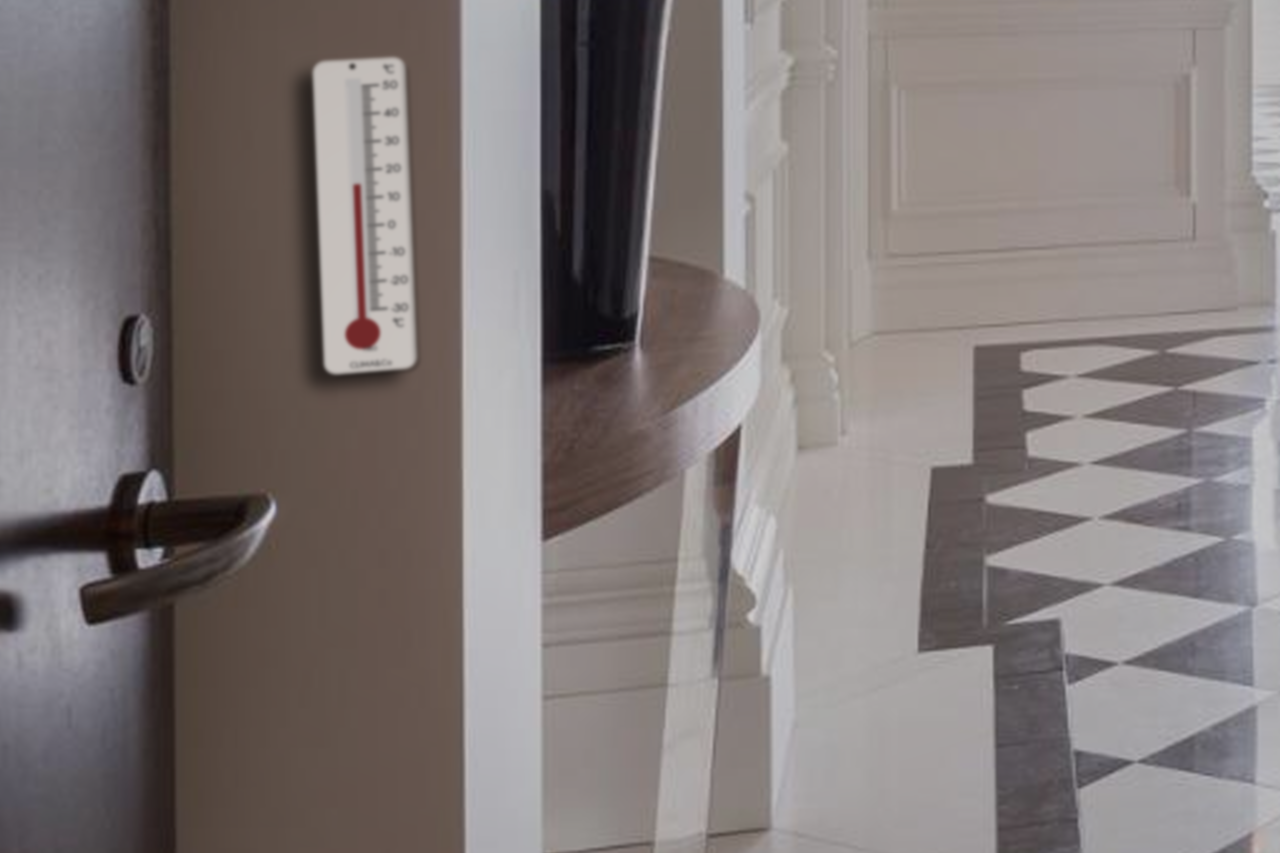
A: 15 °C
